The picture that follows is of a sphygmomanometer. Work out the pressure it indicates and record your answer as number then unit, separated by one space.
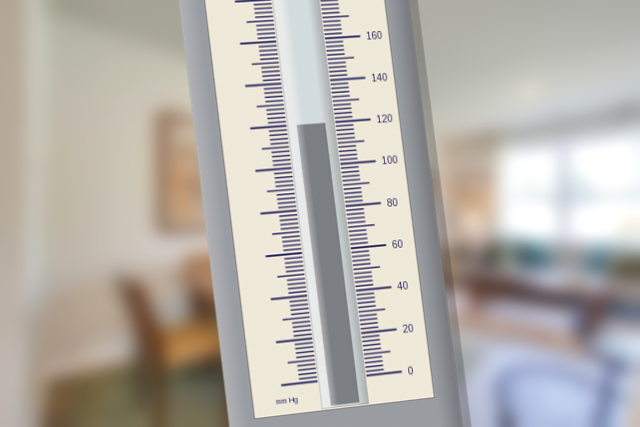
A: 120 mmHg
